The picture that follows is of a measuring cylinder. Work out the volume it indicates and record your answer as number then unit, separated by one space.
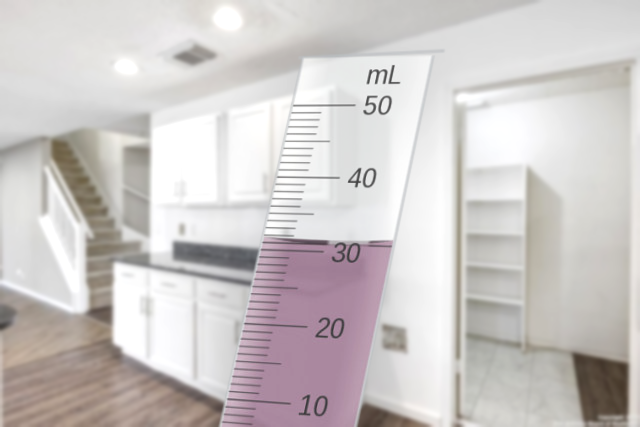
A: 31 mL
